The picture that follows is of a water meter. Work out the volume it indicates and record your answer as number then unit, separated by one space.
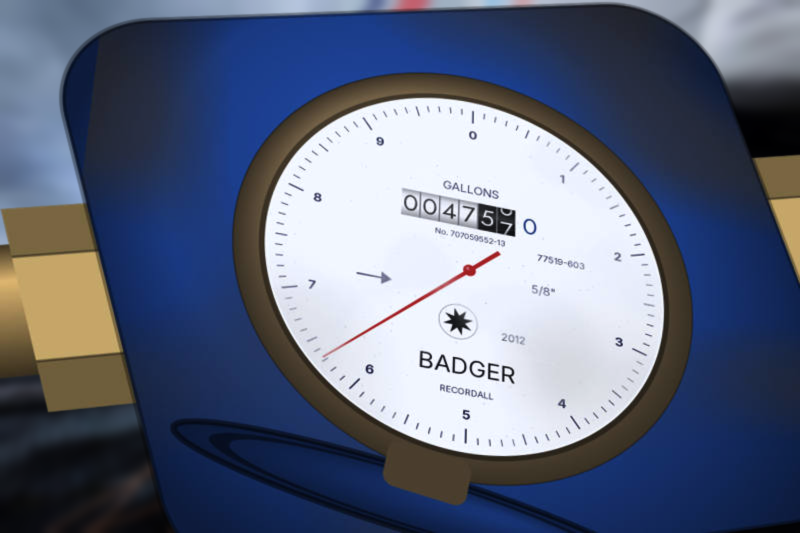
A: 47566.3 gal
